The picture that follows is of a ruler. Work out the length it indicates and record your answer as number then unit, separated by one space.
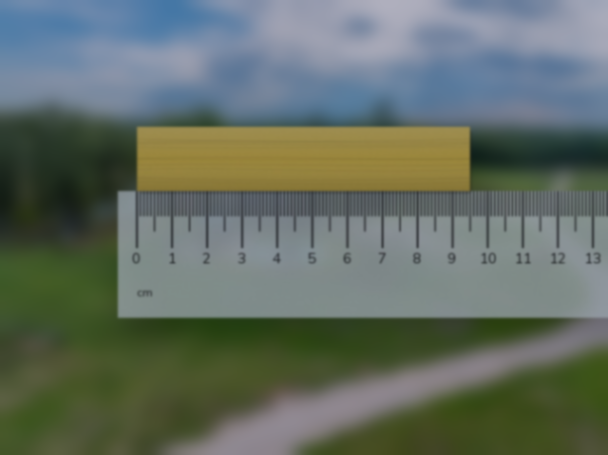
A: 9.5 cm
